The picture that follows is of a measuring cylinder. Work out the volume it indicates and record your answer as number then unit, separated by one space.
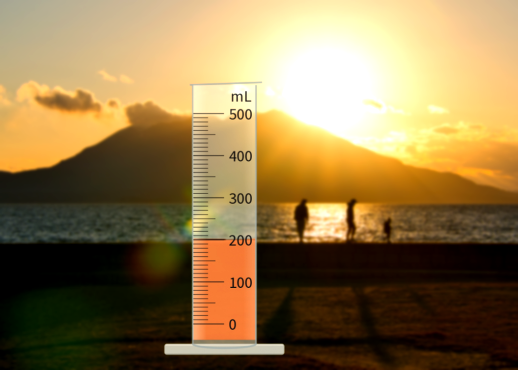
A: 200 mL
